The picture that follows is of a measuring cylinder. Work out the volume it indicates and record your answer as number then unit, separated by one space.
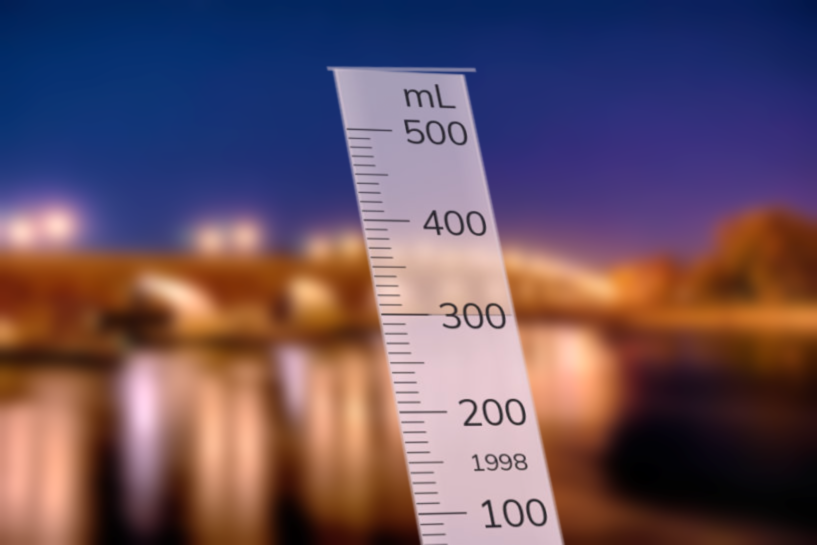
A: 300 mL
